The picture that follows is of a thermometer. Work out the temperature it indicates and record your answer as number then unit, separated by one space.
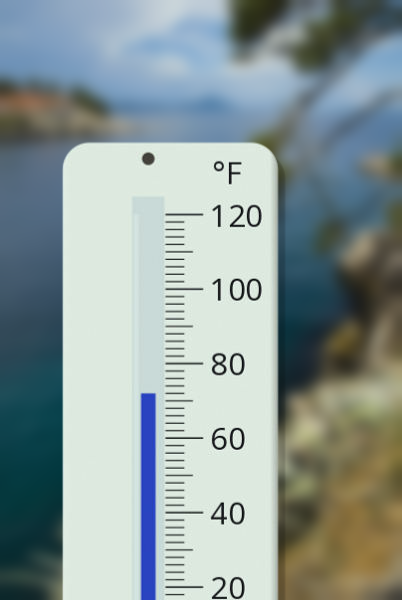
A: 72 °F
